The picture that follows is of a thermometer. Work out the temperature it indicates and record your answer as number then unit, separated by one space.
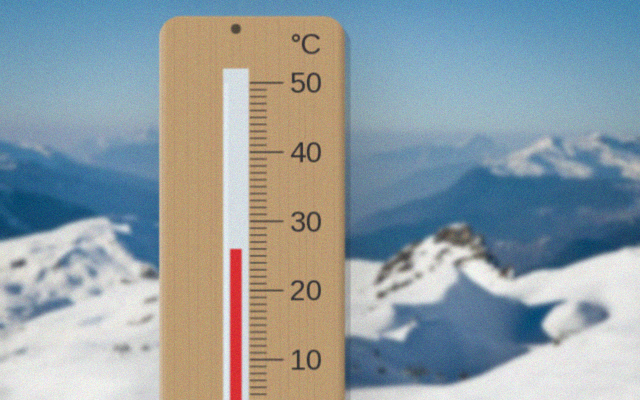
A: 26 °C
